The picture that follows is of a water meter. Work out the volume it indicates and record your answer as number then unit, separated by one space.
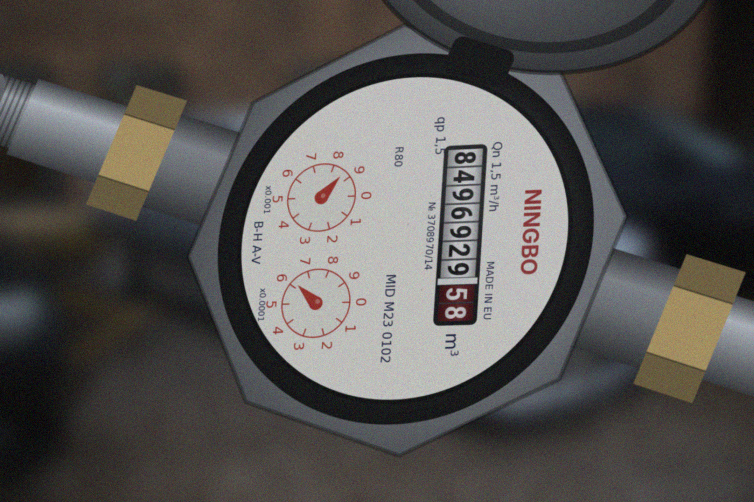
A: 8496929.5886 m³
